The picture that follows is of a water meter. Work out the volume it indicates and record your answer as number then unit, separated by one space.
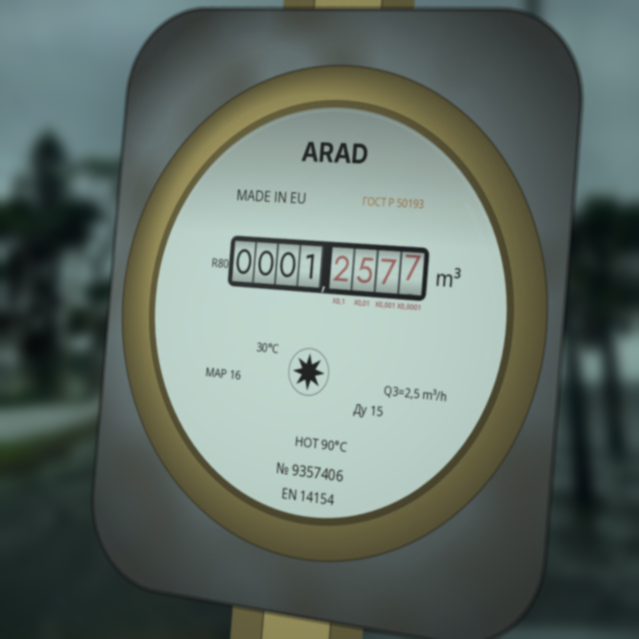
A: 1.2577 m³
